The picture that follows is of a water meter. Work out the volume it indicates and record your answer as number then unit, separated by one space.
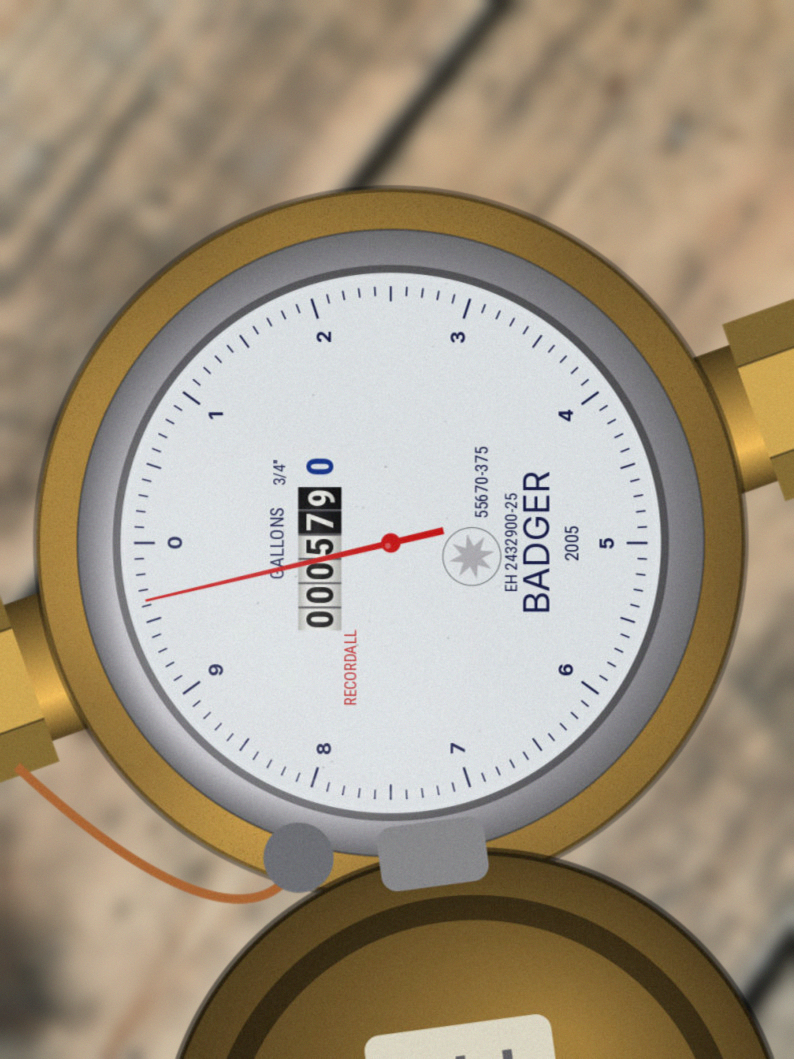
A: 5789.6 gal
